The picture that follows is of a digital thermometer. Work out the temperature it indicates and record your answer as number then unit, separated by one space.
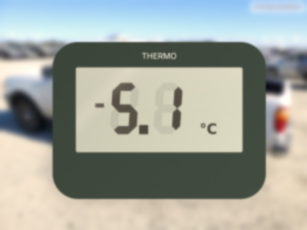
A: -5.1 °C
